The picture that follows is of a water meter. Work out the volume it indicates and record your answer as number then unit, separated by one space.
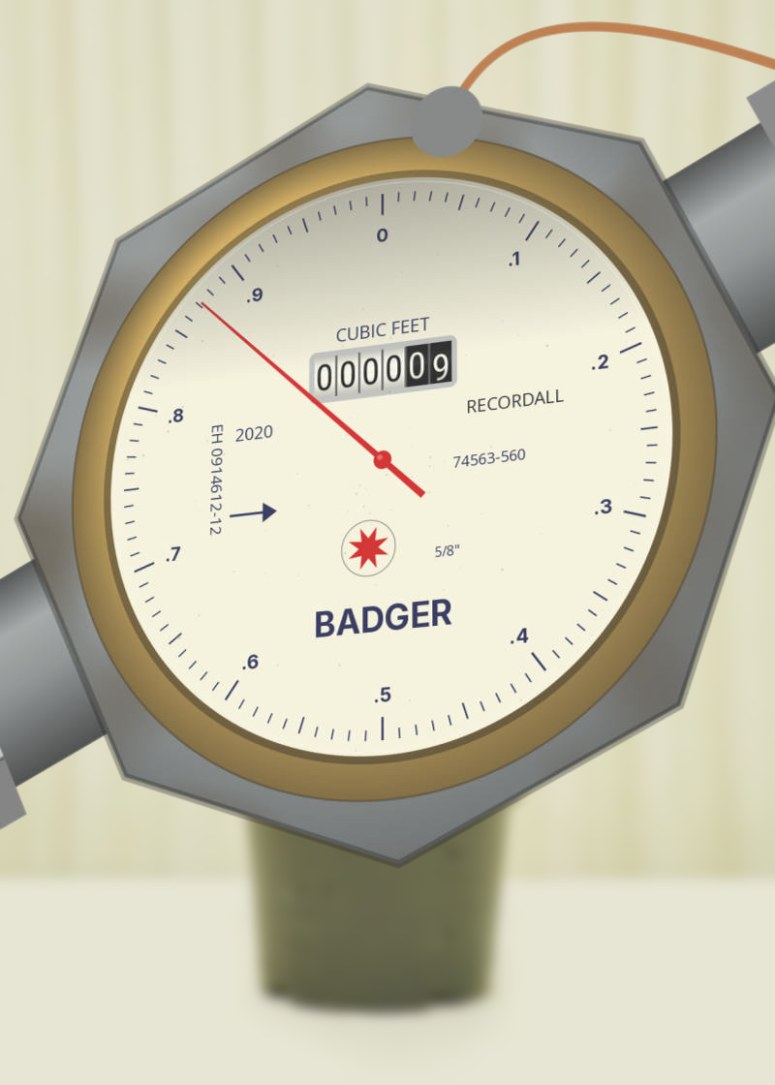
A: 8.87 ft³
